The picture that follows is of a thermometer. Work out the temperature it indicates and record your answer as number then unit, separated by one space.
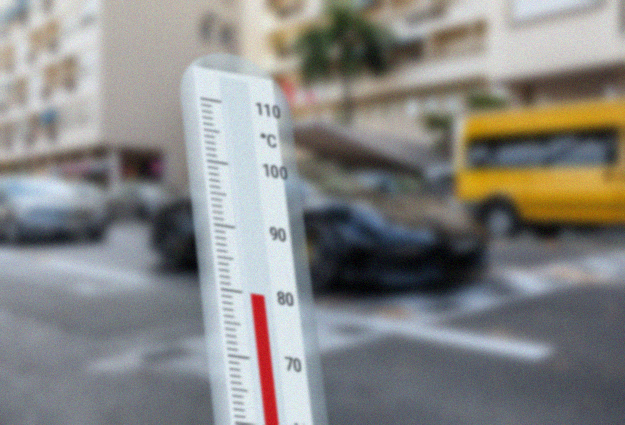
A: 80 °C
